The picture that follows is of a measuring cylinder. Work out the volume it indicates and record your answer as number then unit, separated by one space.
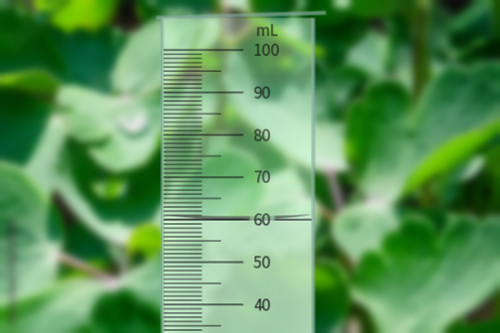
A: 60 mL
